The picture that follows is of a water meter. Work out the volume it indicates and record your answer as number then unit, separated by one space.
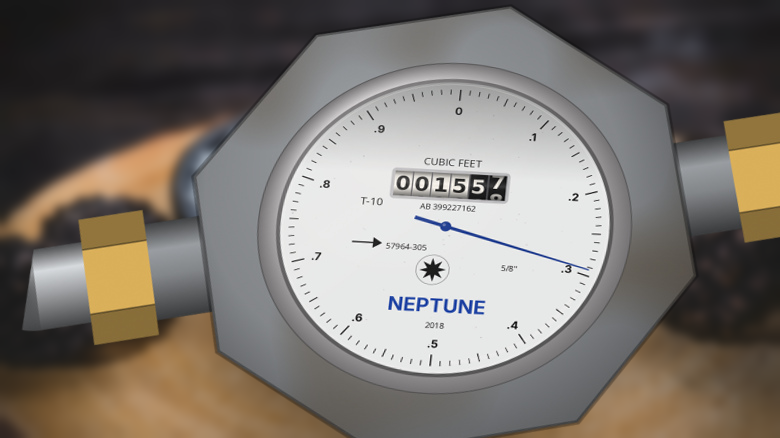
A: 1557.29 ft³
